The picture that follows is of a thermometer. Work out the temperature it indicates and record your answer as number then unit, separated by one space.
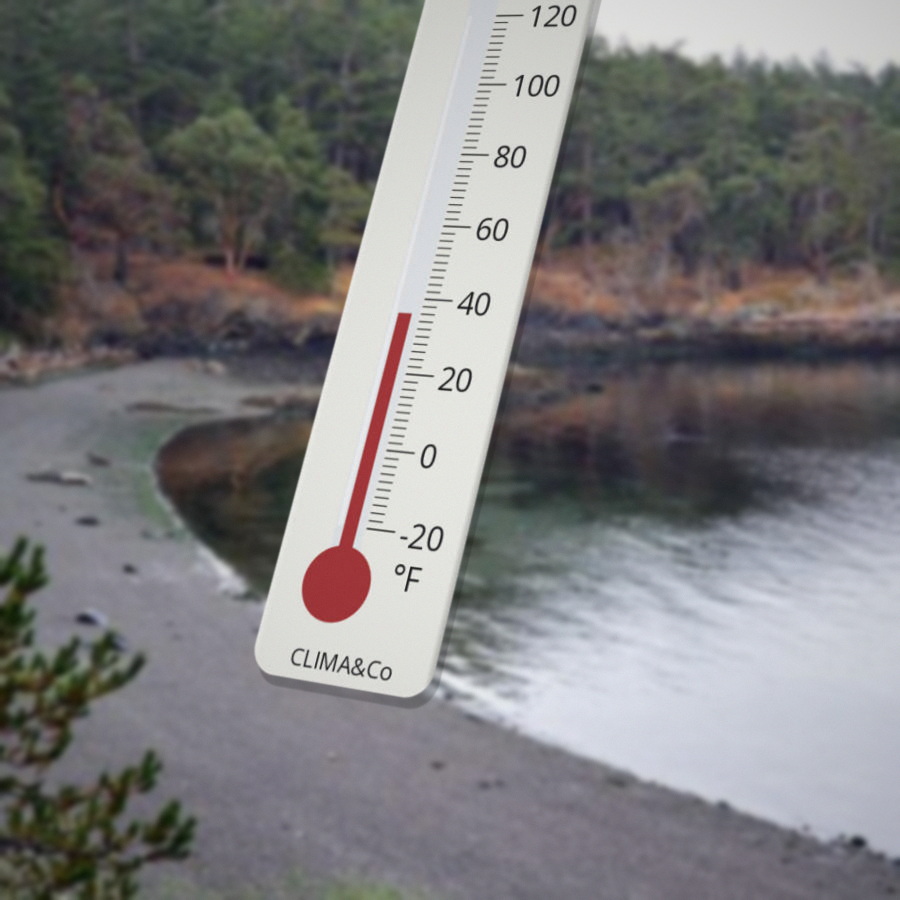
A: 36 °F
